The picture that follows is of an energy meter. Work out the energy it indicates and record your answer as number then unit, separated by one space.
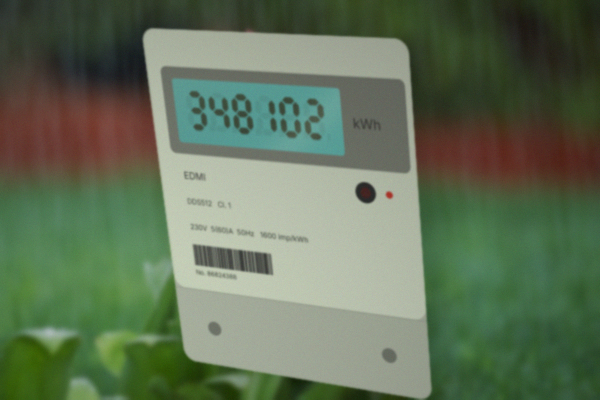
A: 348102 kWh
